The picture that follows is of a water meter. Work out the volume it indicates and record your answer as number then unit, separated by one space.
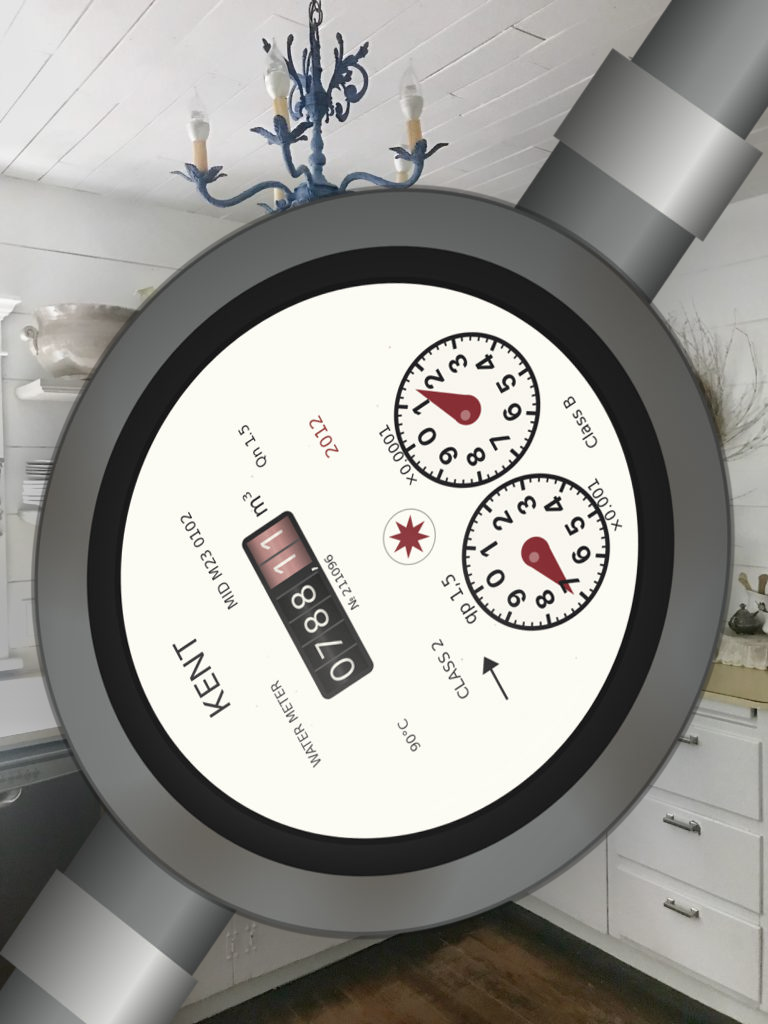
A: 788.1171 m³
